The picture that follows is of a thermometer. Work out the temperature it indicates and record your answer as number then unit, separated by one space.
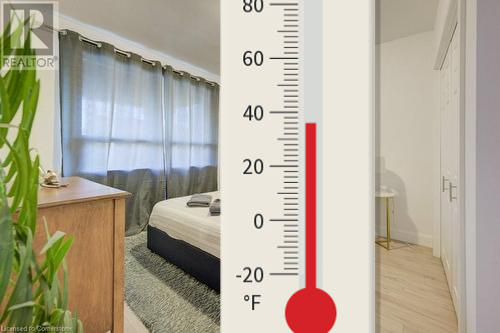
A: 36 °F
